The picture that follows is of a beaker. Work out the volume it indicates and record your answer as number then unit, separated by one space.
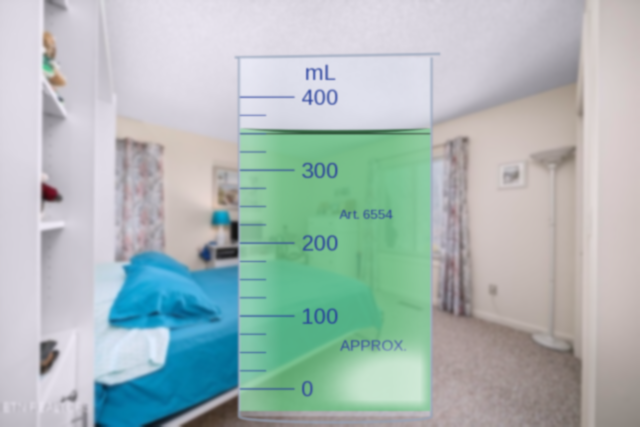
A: 350 mL
